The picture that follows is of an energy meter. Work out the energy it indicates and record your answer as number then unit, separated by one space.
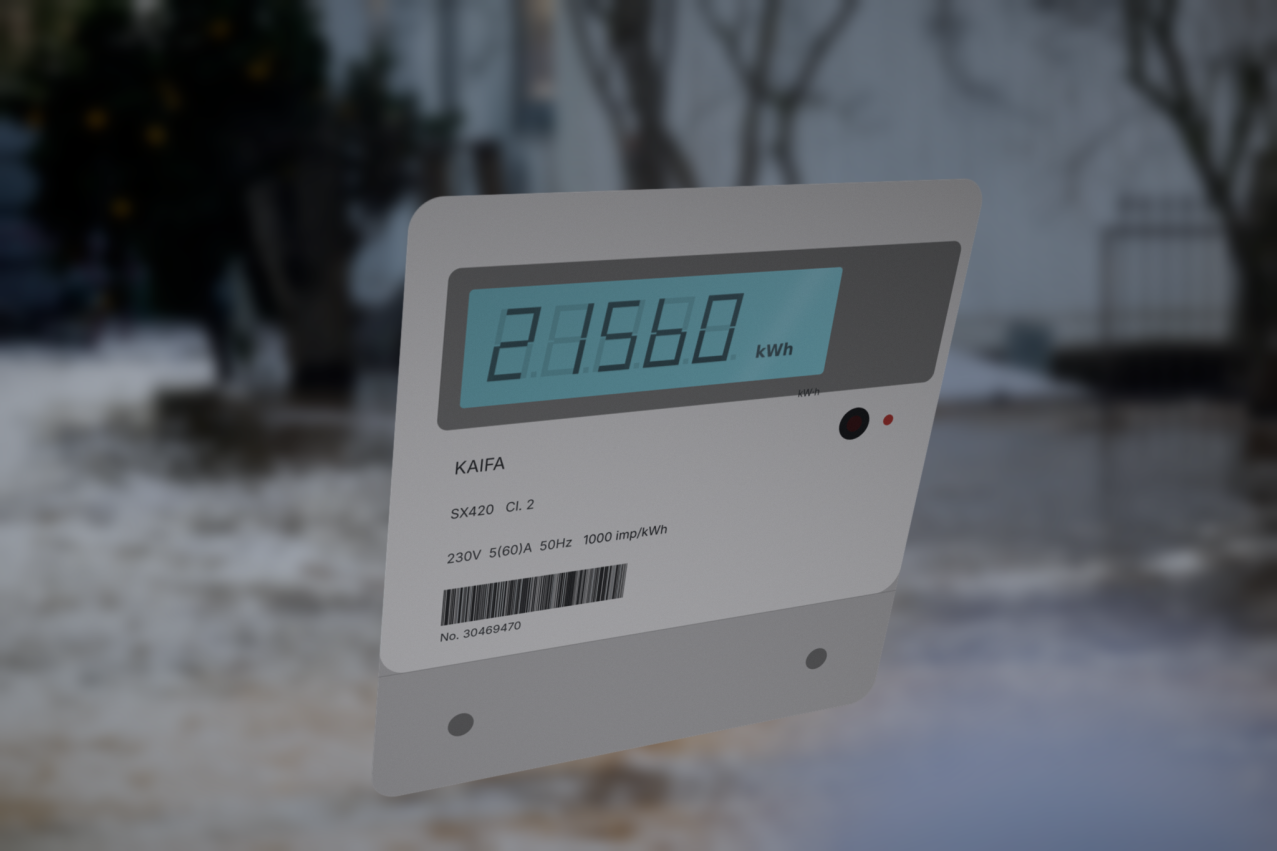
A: 21560 kWh
